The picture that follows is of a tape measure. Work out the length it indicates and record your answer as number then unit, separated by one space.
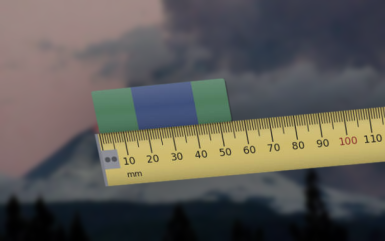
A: 55 mm
